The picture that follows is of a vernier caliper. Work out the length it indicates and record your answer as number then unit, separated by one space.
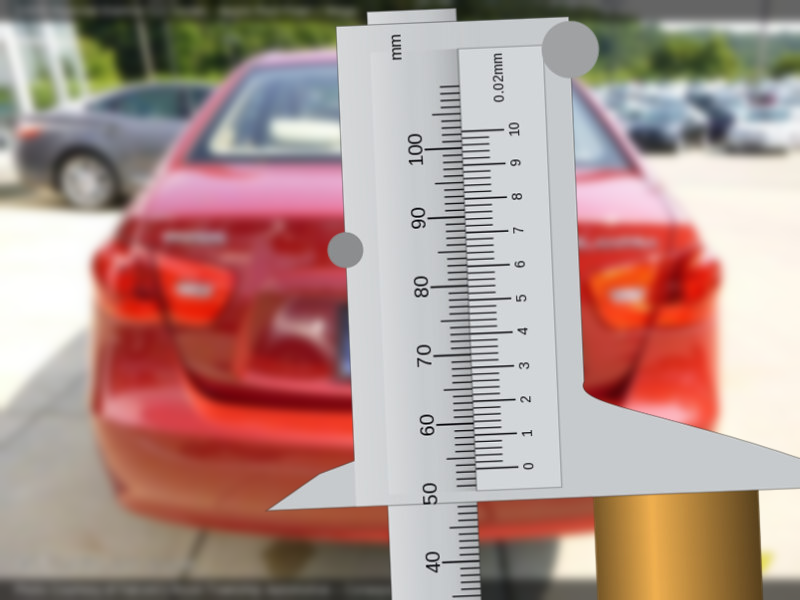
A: 53.4 mm
